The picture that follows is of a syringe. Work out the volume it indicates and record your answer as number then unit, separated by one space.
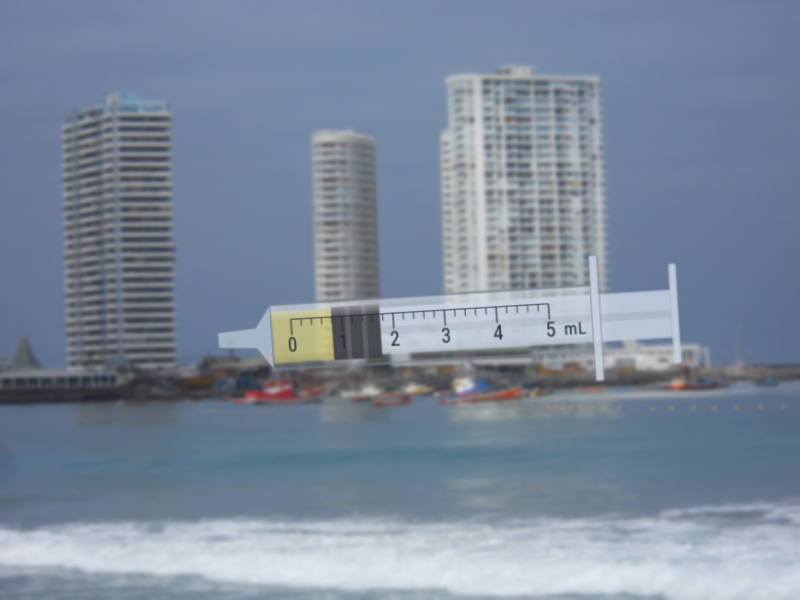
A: 0.8 mL
